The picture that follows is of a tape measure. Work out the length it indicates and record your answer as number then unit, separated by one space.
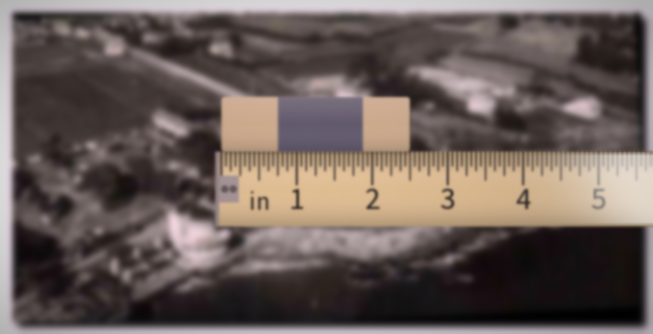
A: 2.5 in
